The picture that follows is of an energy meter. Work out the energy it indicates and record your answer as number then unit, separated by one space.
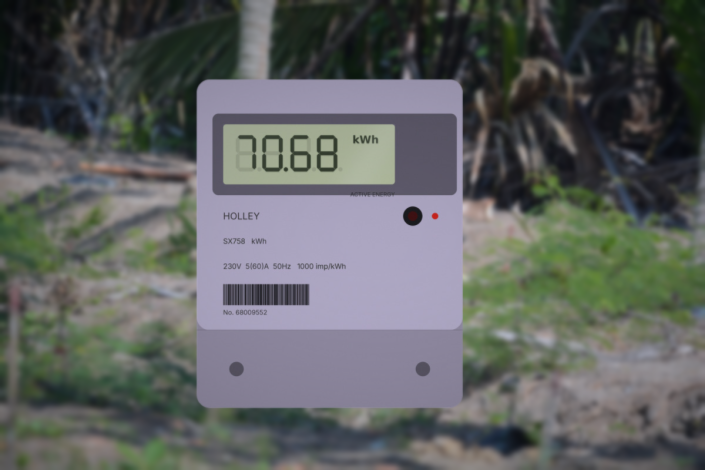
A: 70.68 kWh
